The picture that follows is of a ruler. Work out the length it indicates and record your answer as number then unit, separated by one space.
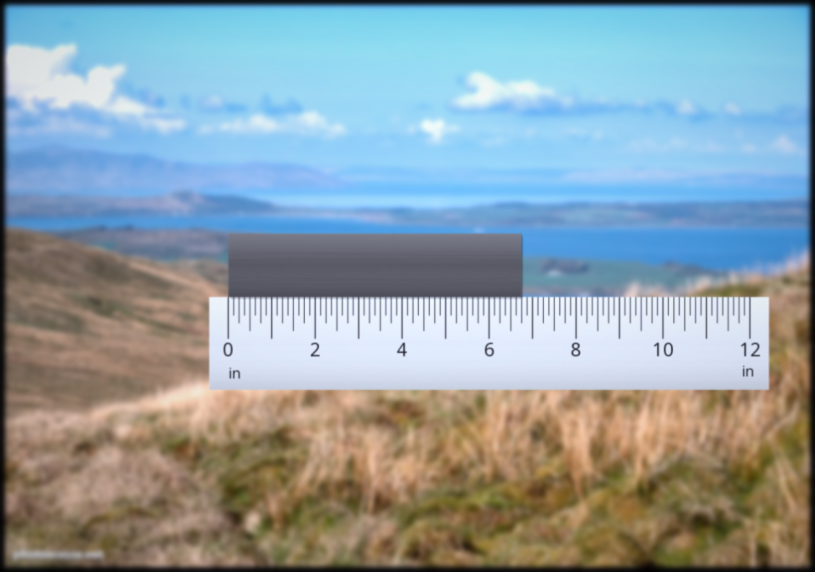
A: 6.75 in
